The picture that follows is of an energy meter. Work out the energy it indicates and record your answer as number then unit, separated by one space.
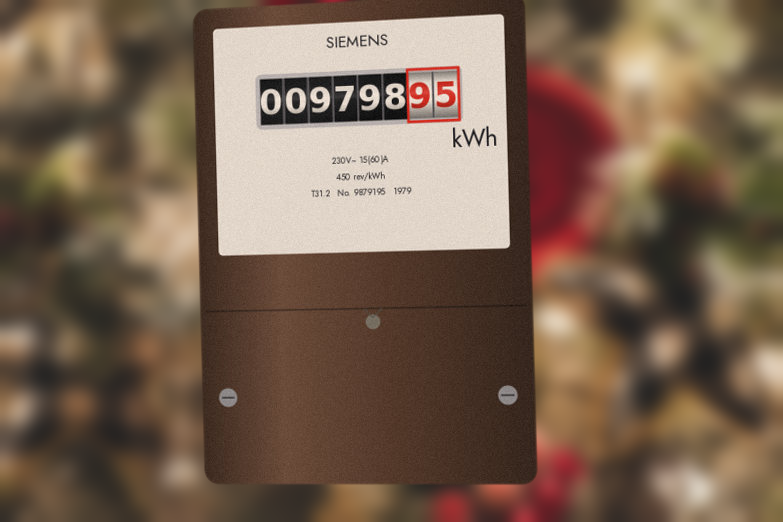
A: 9798.95 kWh
